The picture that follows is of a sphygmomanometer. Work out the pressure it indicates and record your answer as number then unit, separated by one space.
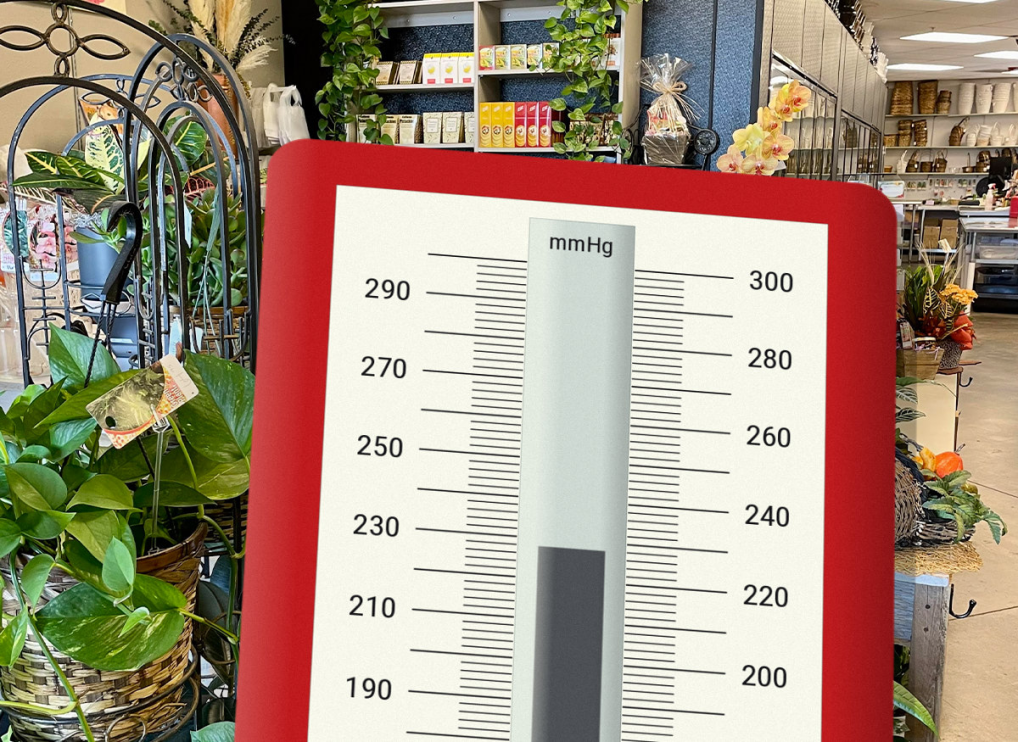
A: 228 mmHg
